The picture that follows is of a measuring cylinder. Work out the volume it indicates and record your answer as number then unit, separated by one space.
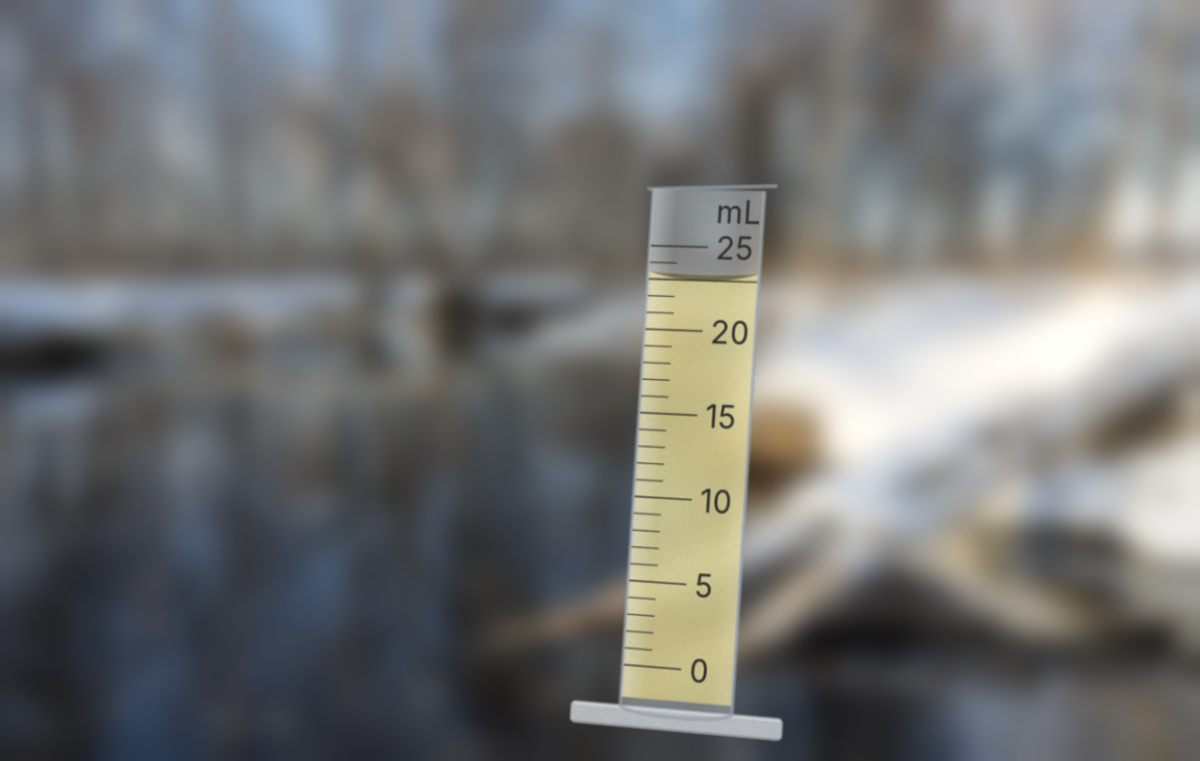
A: 23 mL
